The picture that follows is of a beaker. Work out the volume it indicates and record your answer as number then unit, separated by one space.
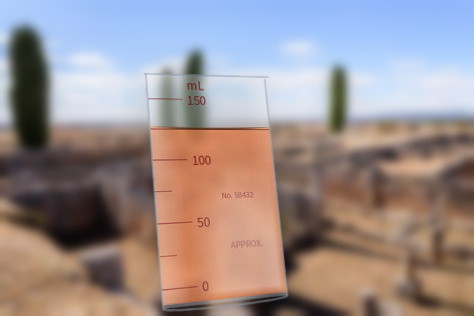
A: 125 mL
